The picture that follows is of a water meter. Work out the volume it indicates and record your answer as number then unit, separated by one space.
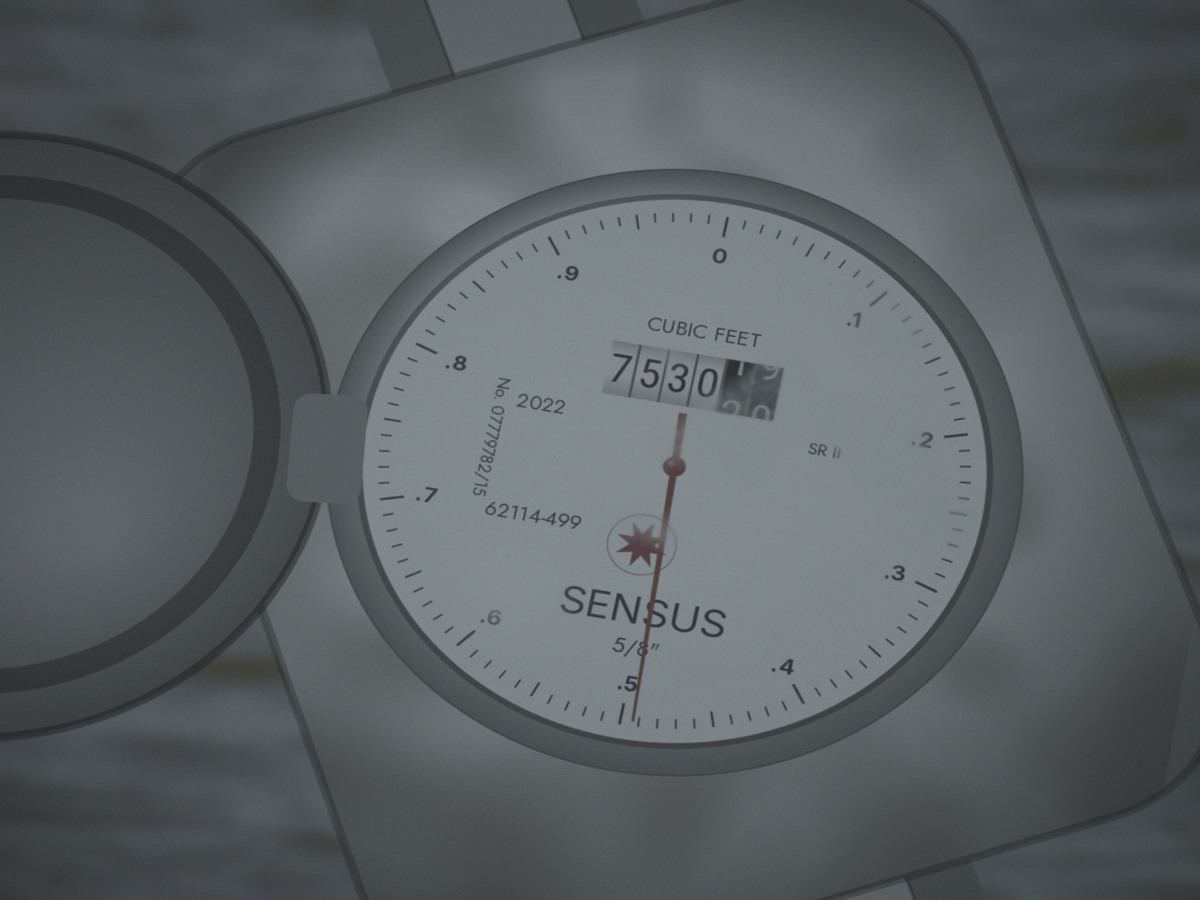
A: 753019.49 ft³
